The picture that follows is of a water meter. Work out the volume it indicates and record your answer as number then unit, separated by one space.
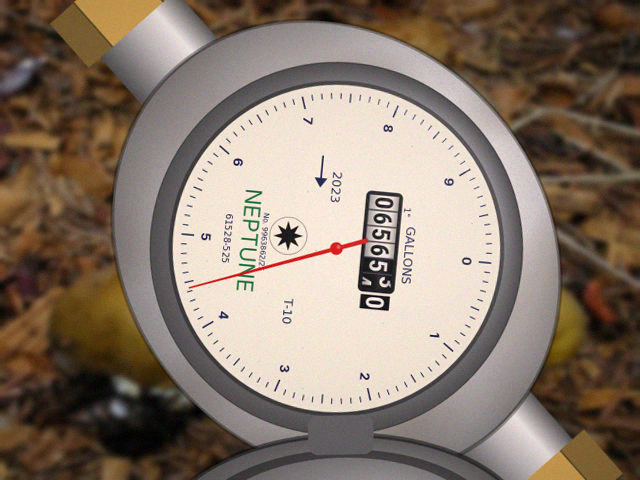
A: 656534.4 gal
